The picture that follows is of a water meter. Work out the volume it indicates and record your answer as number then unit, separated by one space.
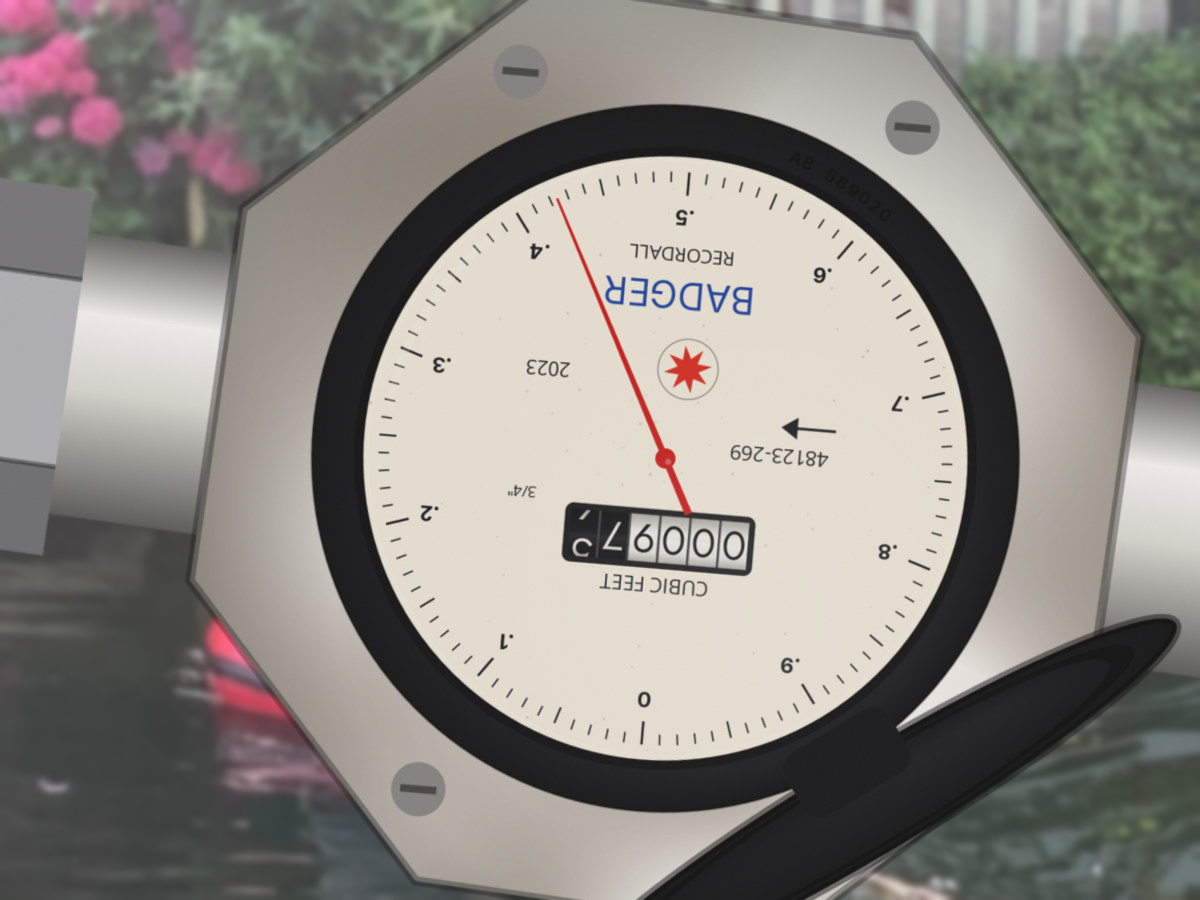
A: 975.42 ft³
